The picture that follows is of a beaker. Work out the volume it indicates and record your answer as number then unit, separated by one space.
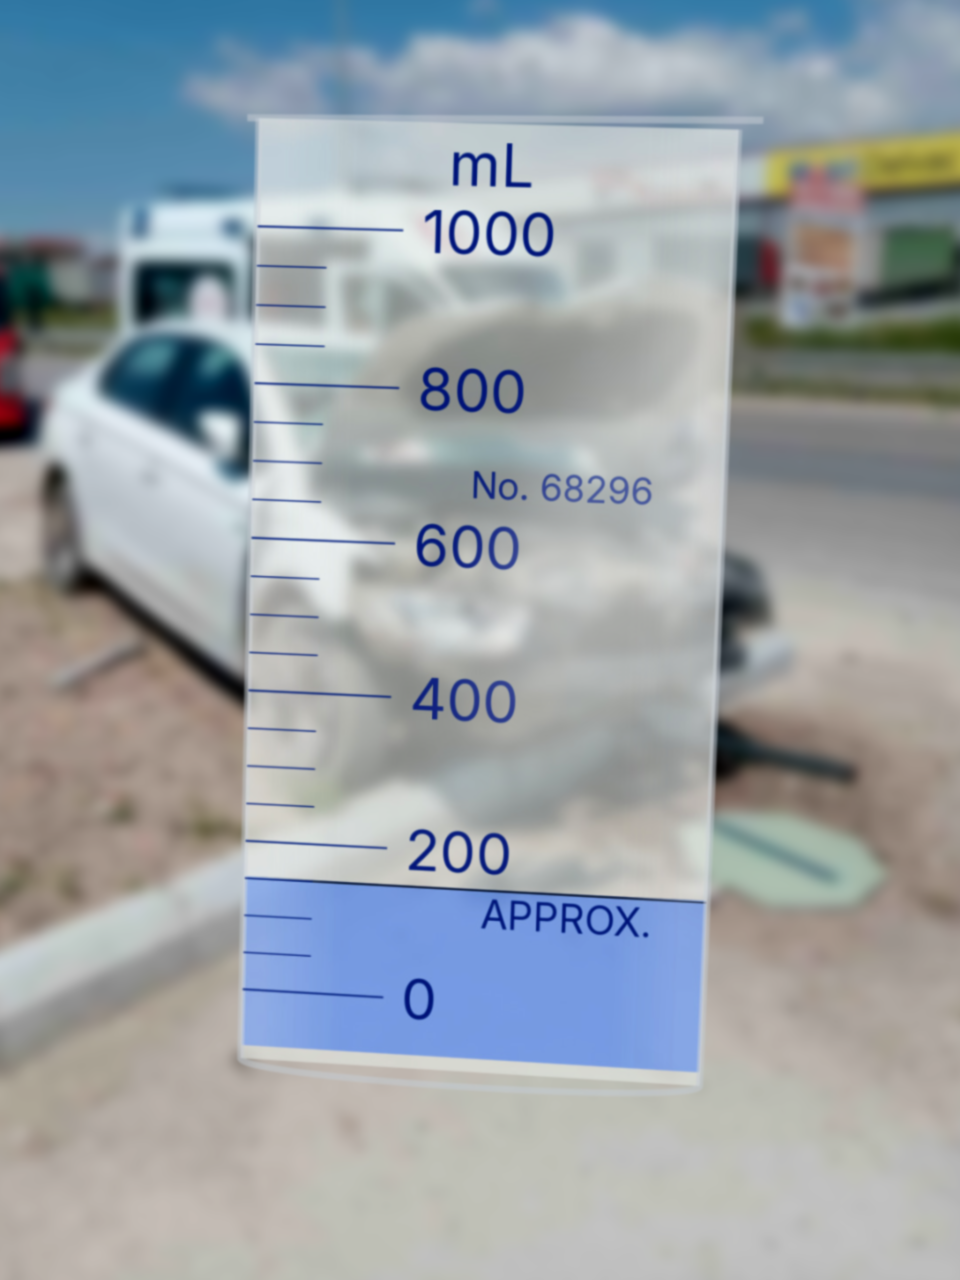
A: 150 mL
